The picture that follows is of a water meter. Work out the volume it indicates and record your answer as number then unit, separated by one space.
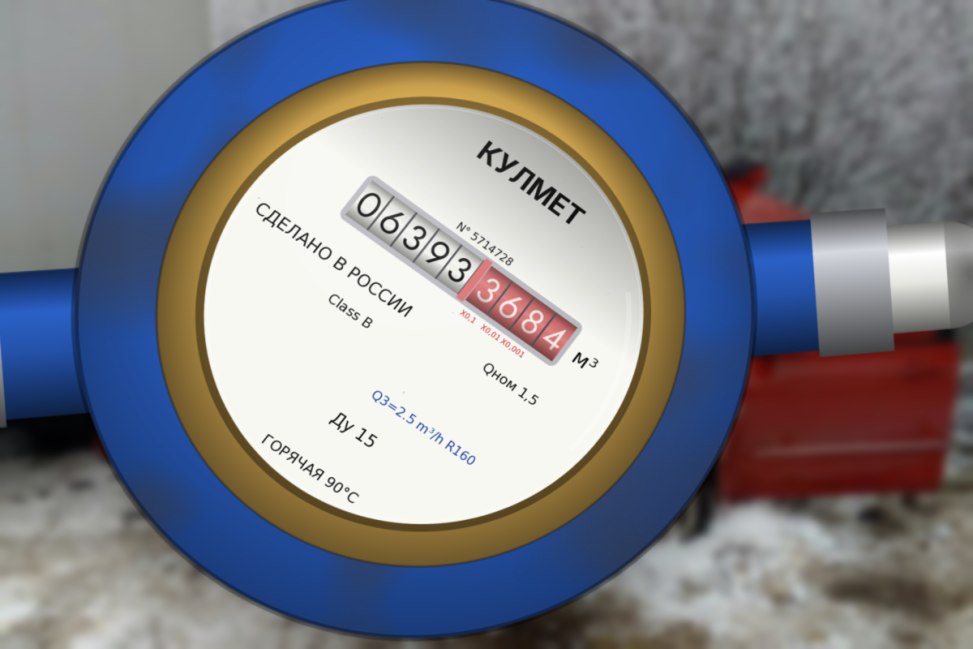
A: 6393.3684 m³
